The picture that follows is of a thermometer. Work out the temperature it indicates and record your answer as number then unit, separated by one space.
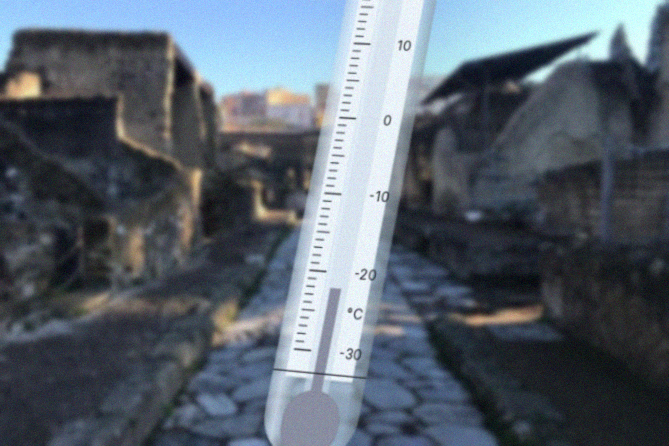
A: -22 °C
